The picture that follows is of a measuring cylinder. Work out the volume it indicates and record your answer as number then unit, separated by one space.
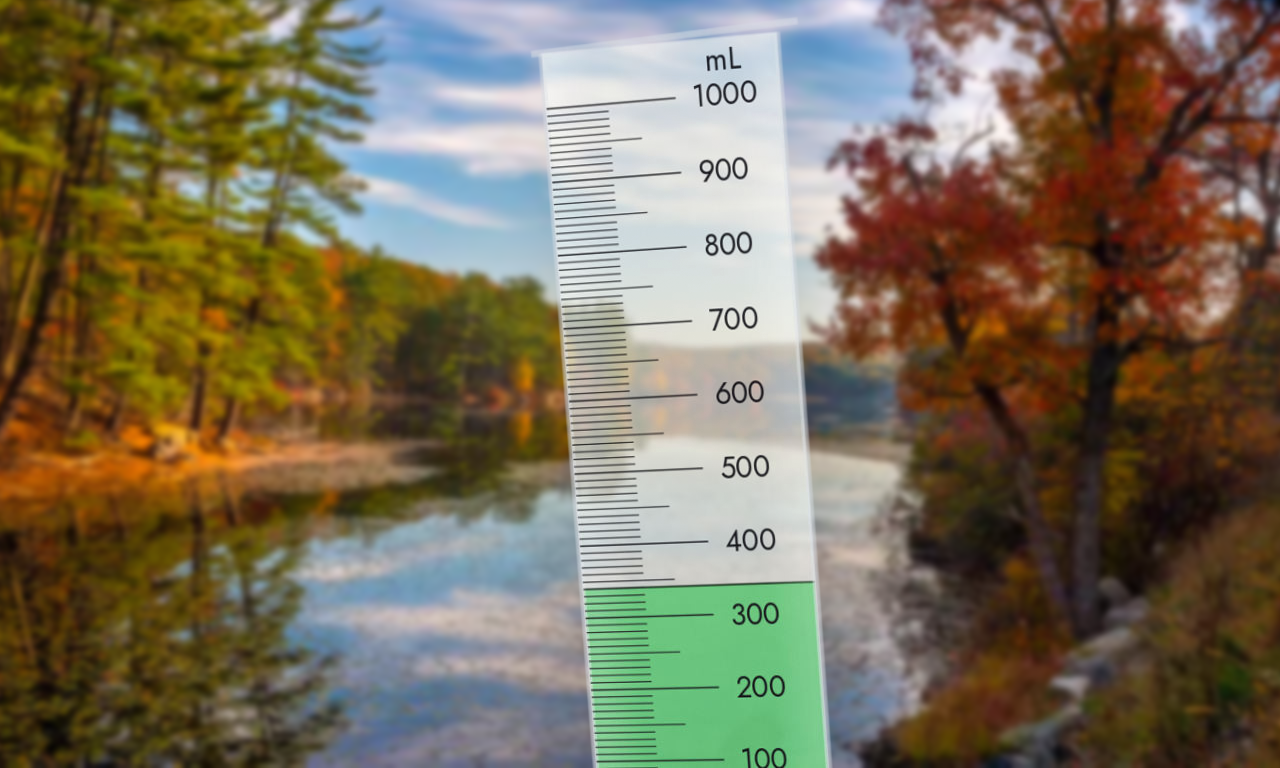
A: 340 mL
